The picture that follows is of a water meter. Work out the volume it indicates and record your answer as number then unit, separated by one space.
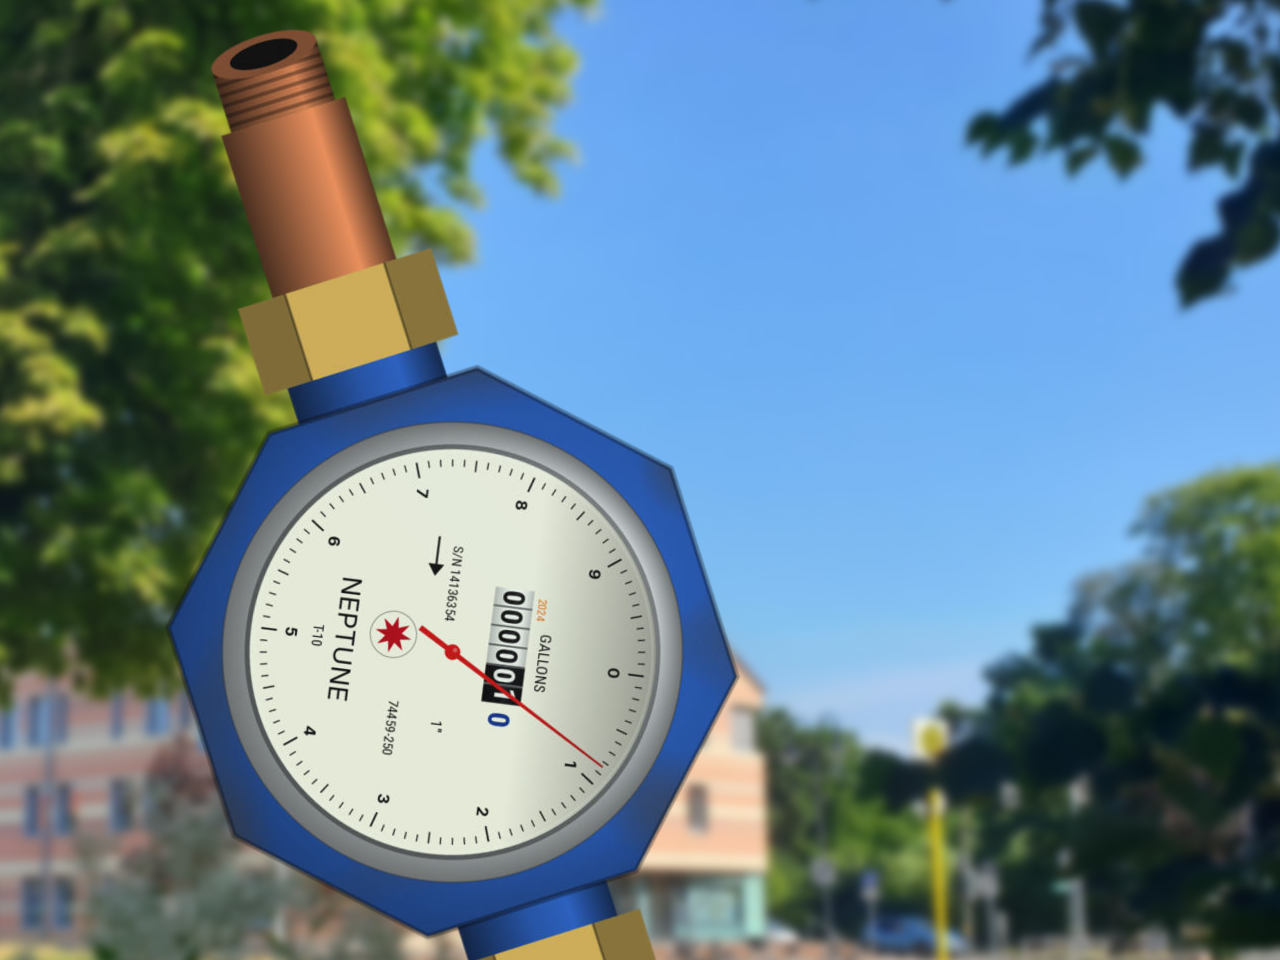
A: 10.8 gal
